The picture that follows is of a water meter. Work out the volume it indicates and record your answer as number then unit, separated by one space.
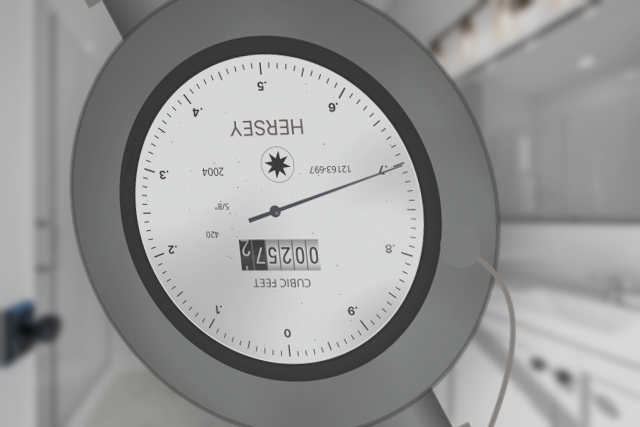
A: 2571.70 ft³
